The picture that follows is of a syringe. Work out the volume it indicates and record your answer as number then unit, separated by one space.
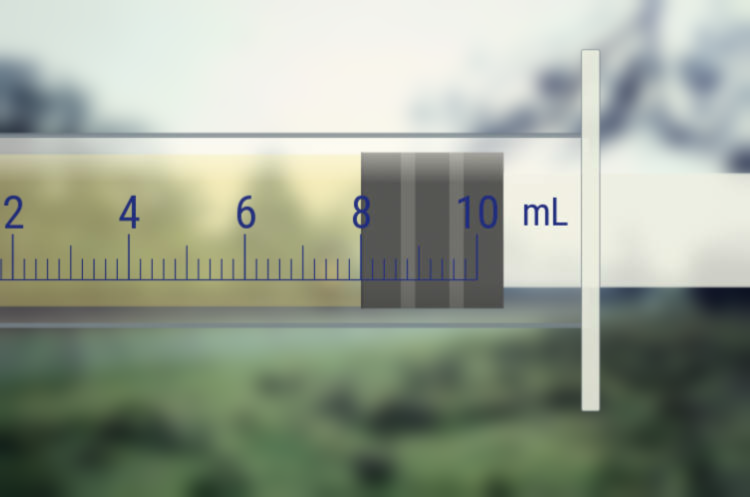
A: 8 mL
